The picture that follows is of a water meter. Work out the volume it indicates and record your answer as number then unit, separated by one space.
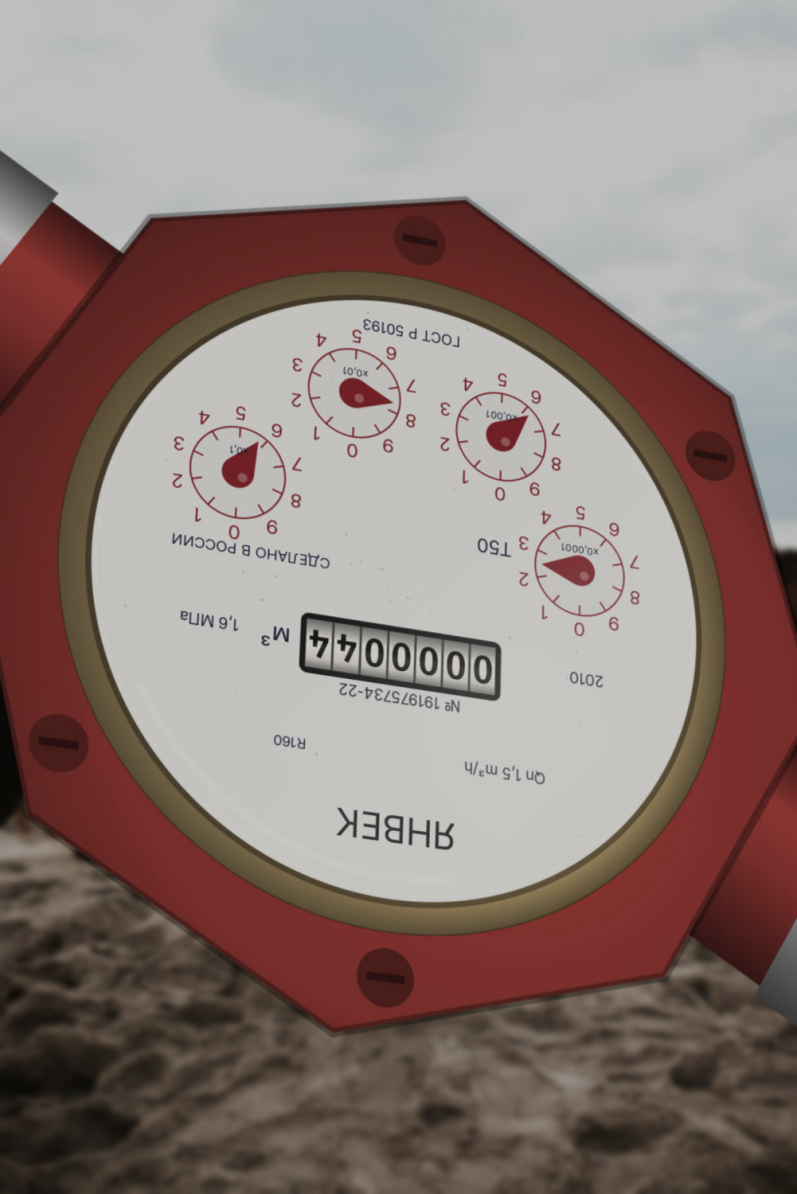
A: 44.5762 m³
